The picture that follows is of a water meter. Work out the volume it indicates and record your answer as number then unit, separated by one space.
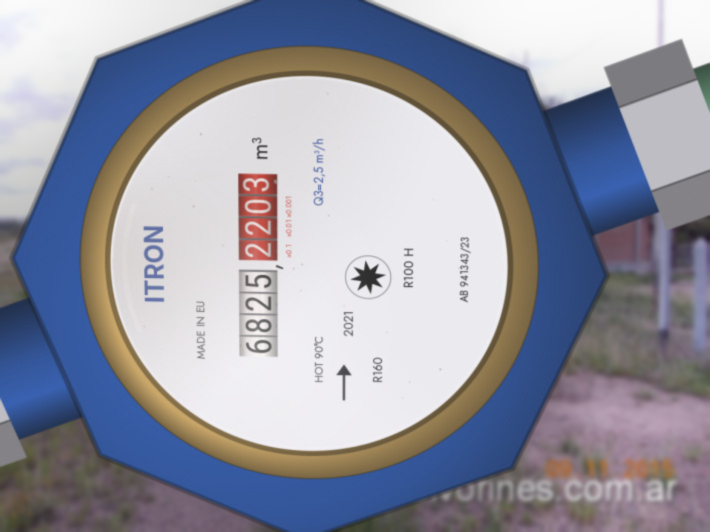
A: 6825.2203 m³
